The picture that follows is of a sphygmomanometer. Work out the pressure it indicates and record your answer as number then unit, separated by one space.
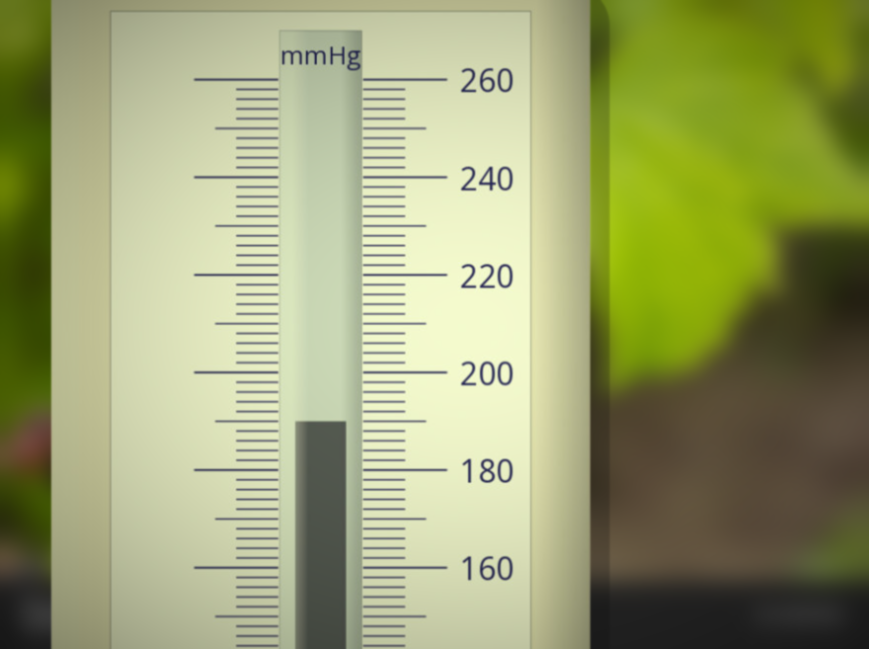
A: 190 mmHg
